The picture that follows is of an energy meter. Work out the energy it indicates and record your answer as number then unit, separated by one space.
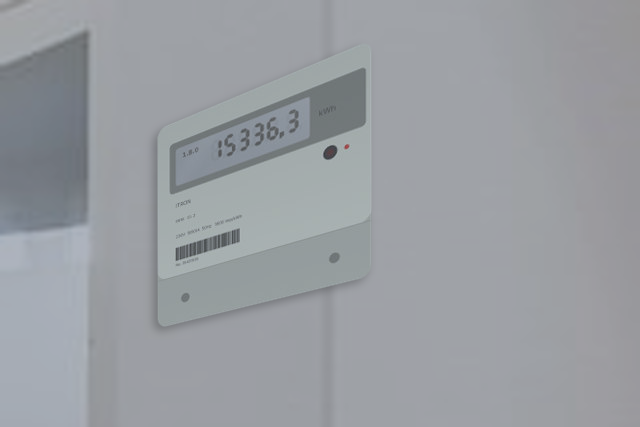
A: 15336.3 kWh
